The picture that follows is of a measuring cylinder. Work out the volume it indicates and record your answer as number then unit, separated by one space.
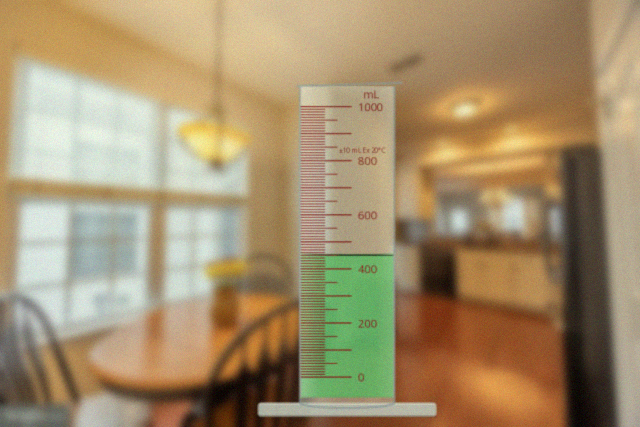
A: 450 mL
